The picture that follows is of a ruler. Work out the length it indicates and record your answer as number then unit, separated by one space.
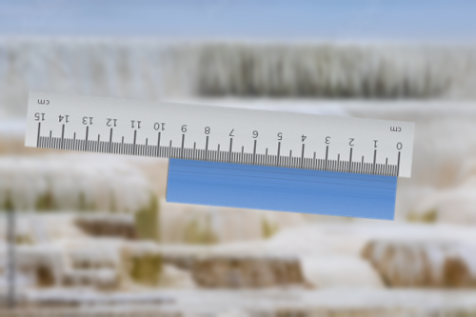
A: 9.5 cm
